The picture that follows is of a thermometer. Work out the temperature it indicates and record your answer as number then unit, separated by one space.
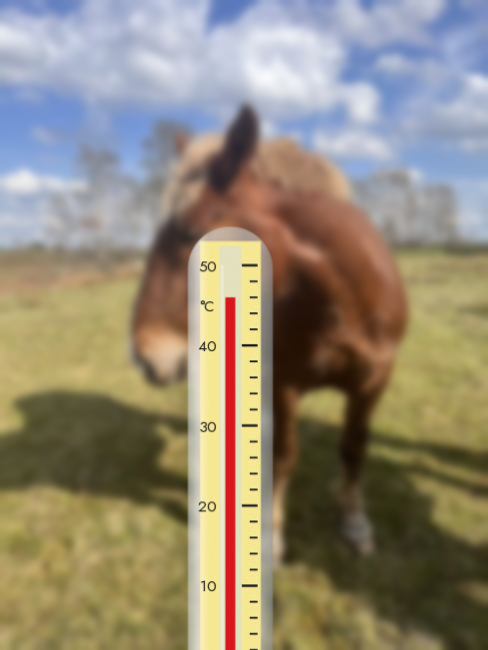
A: 46 °C
